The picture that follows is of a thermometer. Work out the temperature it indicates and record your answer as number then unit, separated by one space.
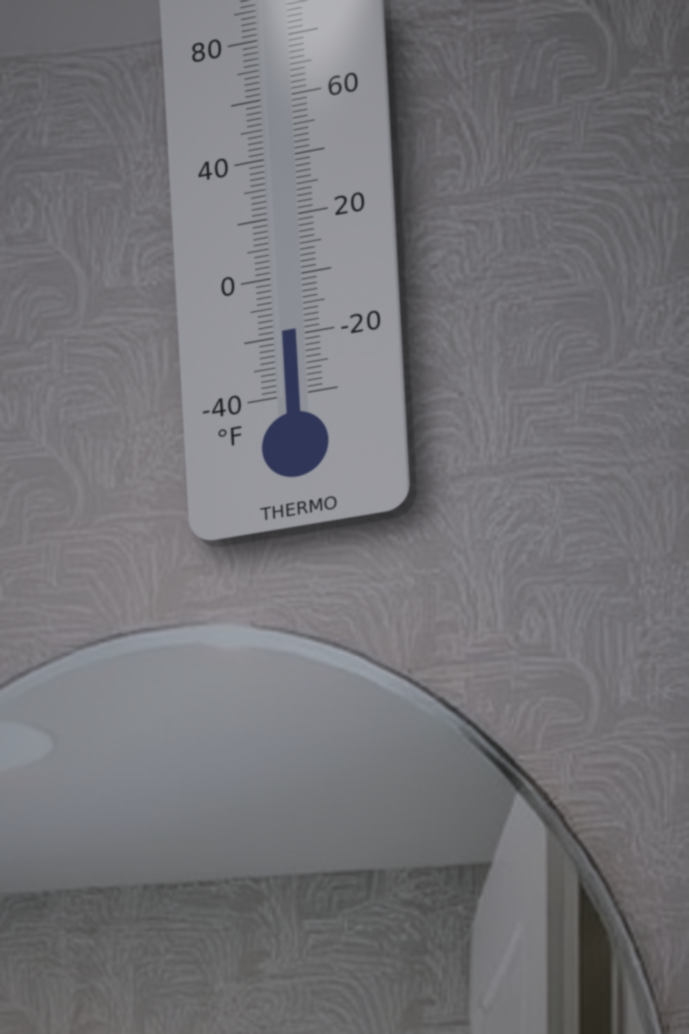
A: -18 °F
